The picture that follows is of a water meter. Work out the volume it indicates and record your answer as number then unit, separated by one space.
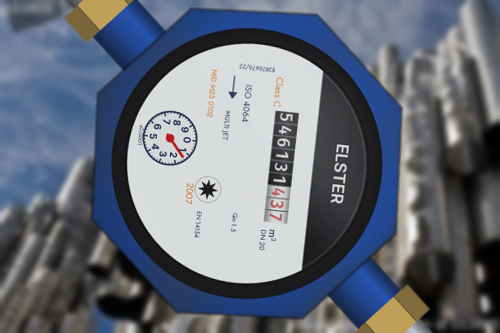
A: 546131.4371 m³
